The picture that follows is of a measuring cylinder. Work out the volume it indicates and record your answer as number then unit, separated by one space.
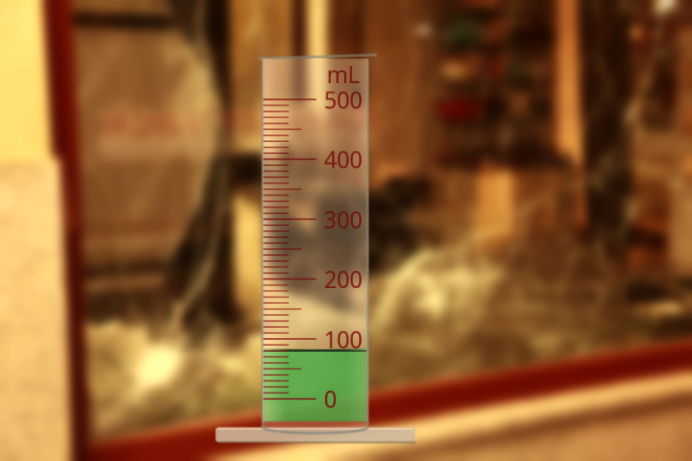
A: 80 mL
